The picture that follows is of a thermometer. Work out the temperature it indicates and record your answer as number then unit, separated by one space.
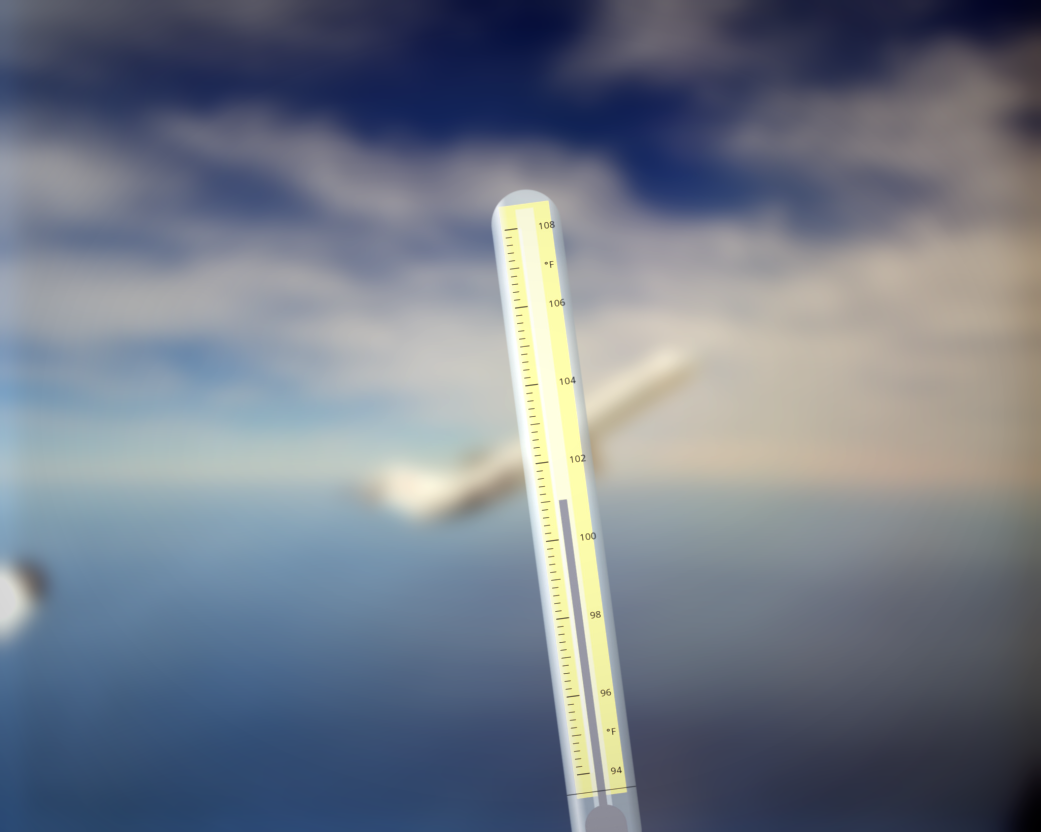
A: 101 °F
